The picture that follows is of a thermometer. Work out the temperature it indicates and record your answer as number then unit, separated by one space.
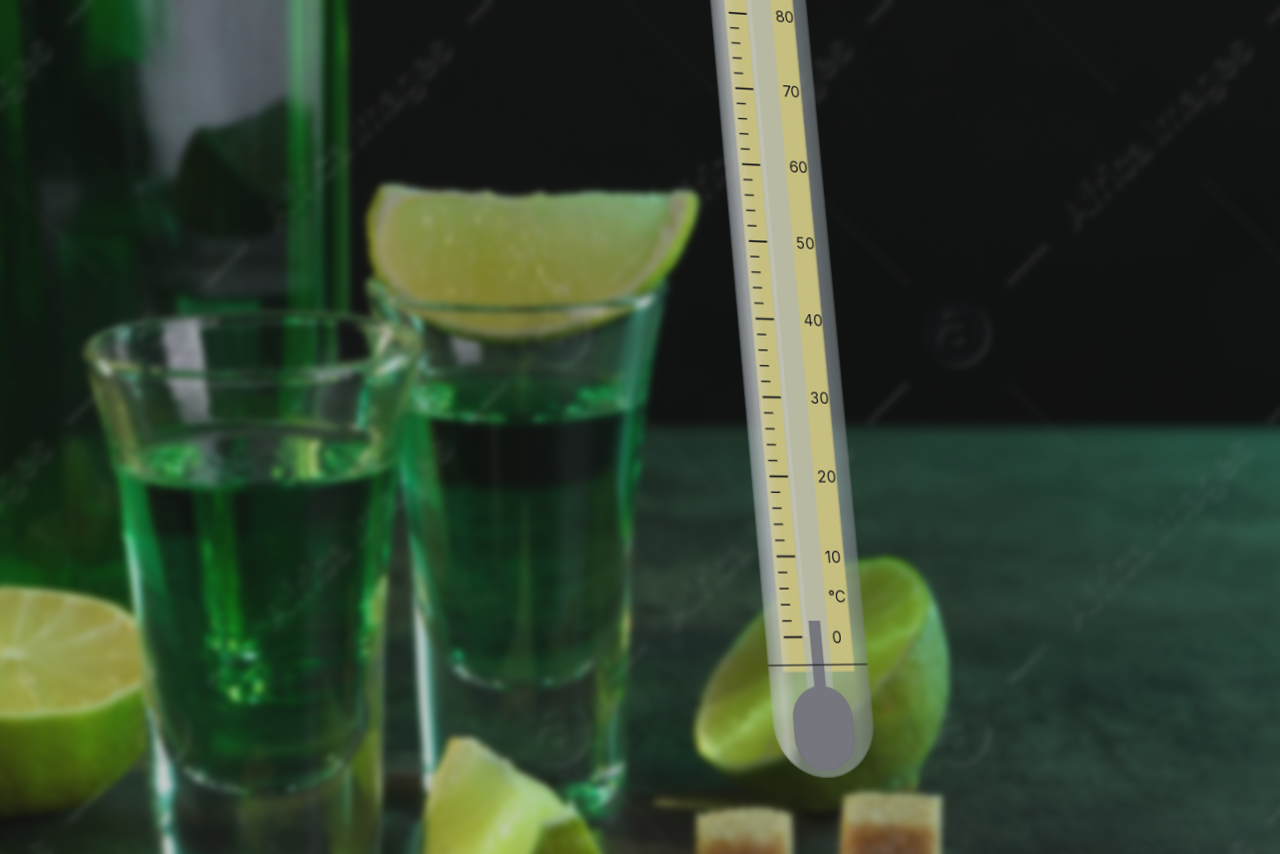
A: 2 °C
